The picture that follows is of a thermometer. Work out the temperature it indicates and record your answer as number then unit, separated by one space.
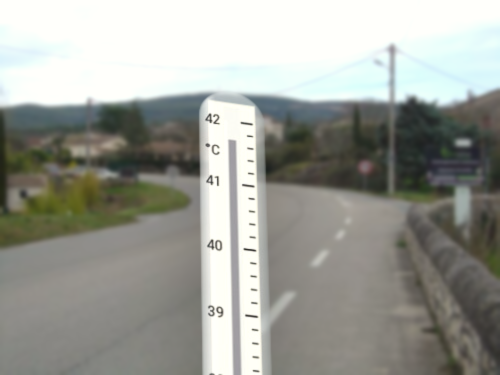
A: 41.7 °C
